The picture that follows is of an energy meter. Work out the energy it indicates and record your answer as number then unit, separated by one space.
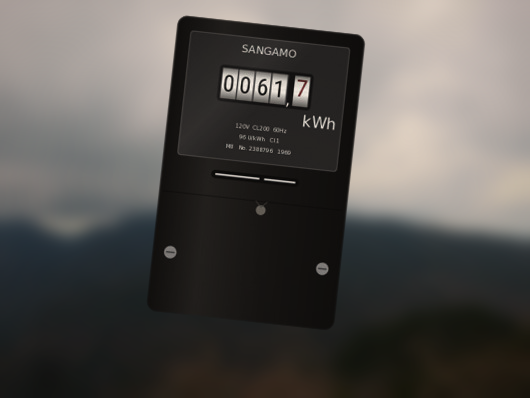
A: 61.7 kWh
